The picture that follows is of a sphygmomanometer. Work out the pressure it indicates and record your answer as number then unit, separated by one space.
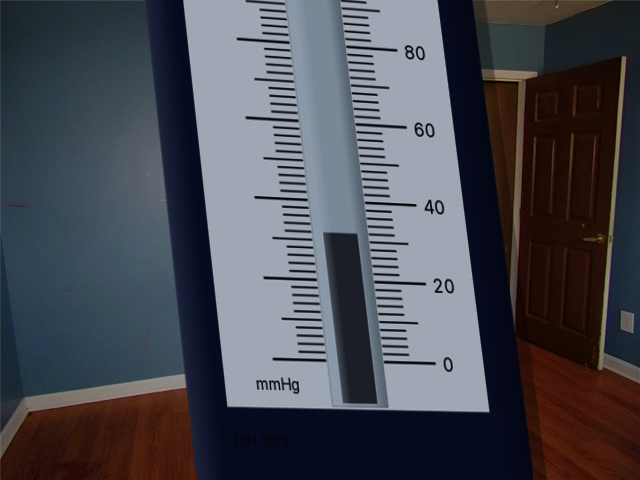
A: 32 mmHg
